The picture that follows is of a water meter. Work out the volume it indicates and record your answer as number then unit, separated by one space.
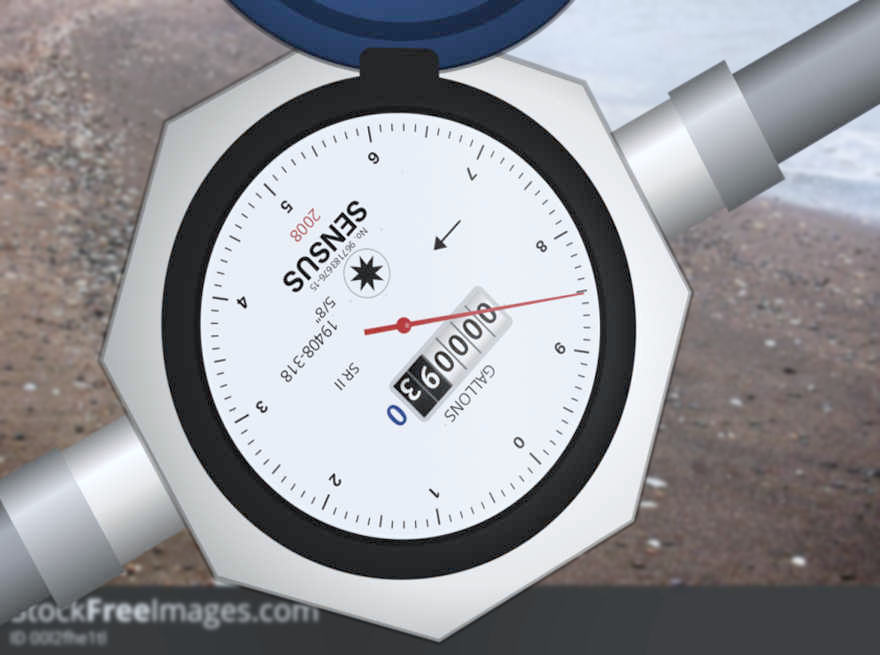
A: 928.5 gal
